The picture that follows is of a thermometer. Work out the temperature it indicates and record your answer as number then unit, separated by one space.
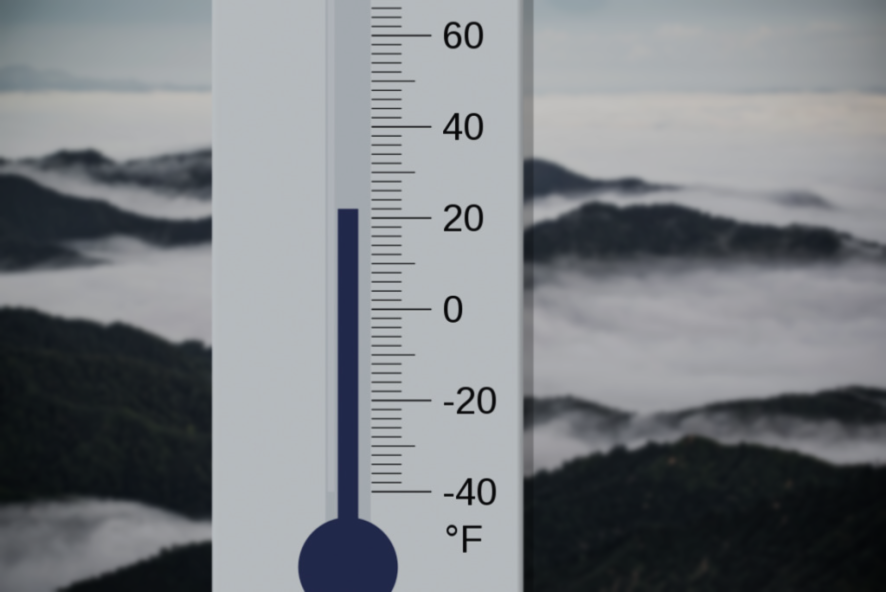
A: 22 °F
